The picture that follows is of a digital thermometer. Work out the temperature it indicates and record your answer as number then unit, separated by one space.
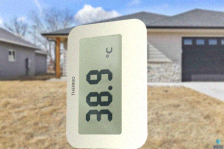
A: 38.9 °C
